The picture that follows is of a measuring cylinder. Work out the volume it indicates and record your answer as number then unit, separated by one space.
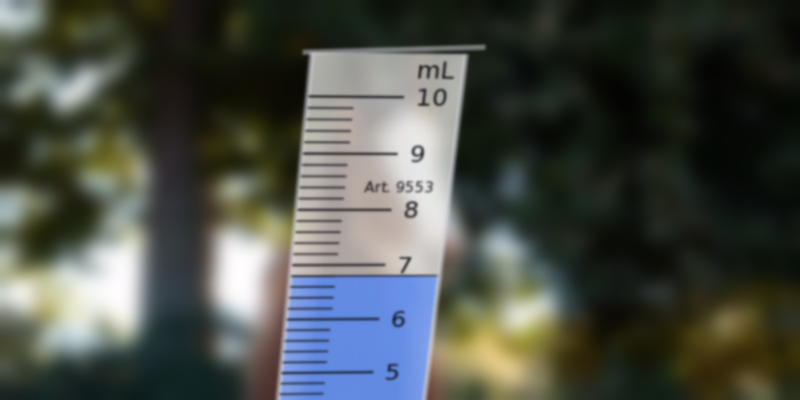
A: 6.8 mL
